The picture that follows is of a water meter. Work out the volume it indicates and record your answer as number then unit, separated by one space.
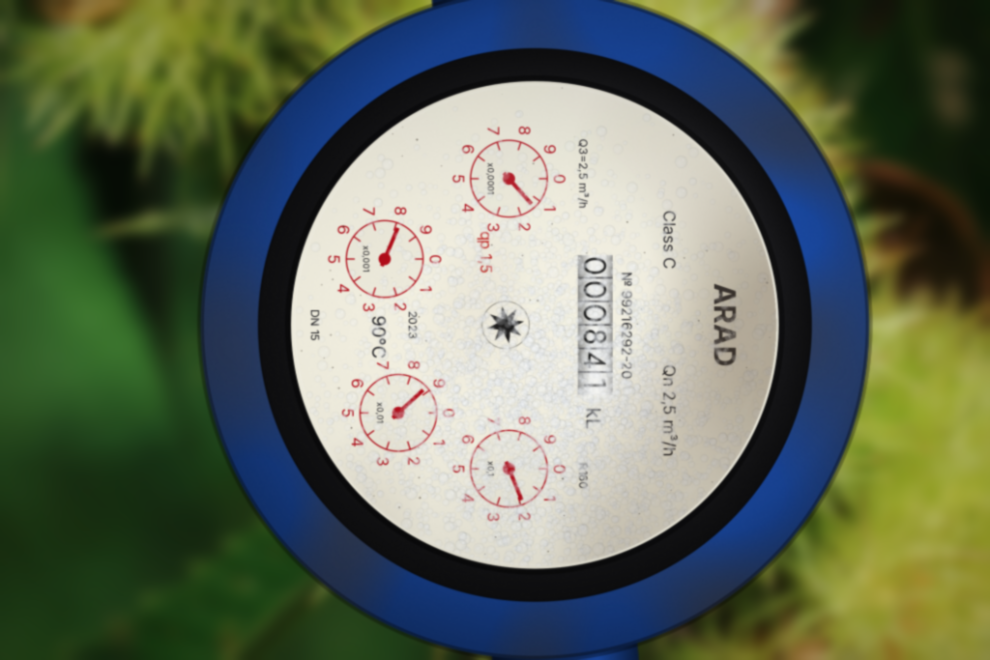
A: 841.1881 kL
